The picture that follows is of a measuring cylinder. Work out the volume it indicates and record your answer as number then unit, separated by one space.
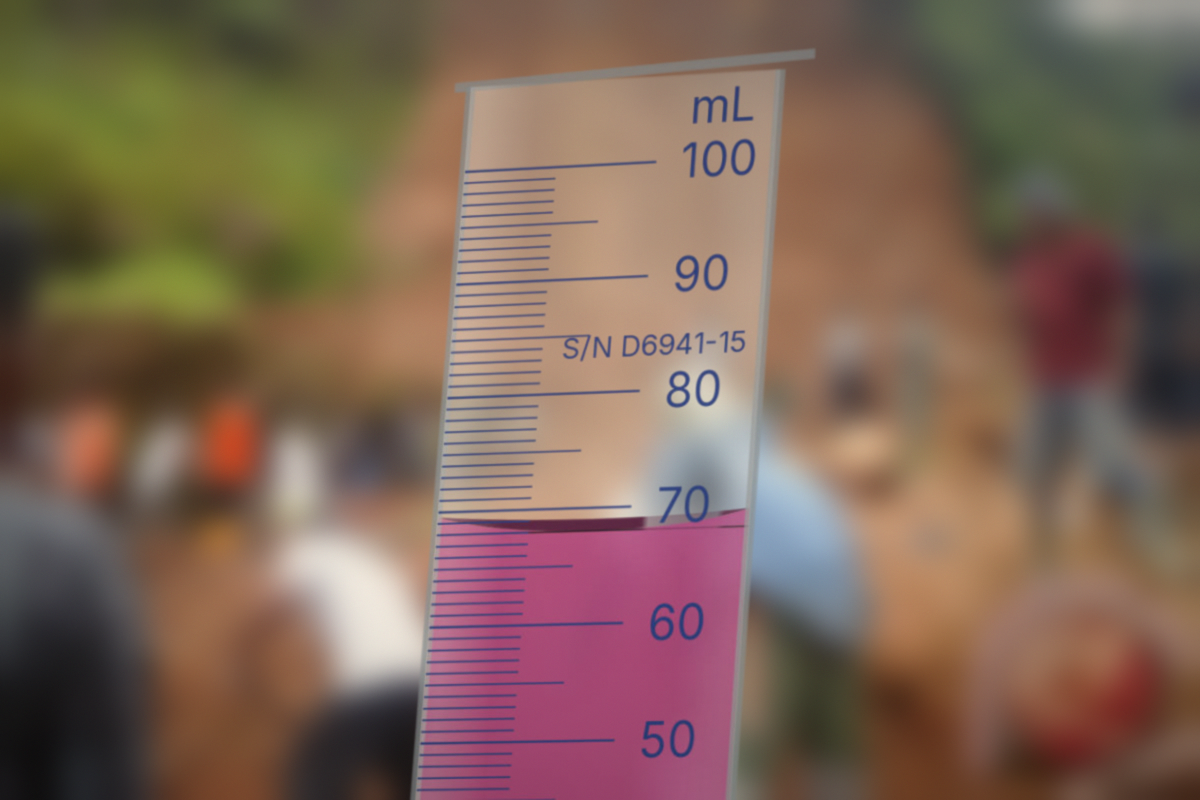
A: 68 mL
